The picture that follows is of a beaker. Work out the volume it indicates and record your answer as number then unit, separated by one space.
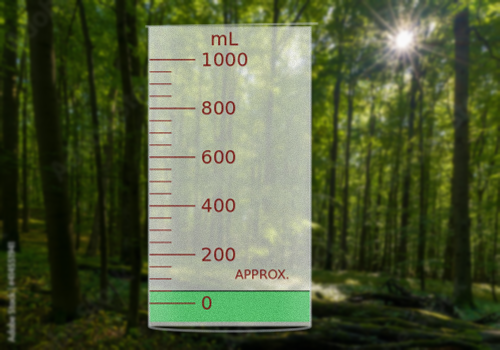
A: 50 mL
